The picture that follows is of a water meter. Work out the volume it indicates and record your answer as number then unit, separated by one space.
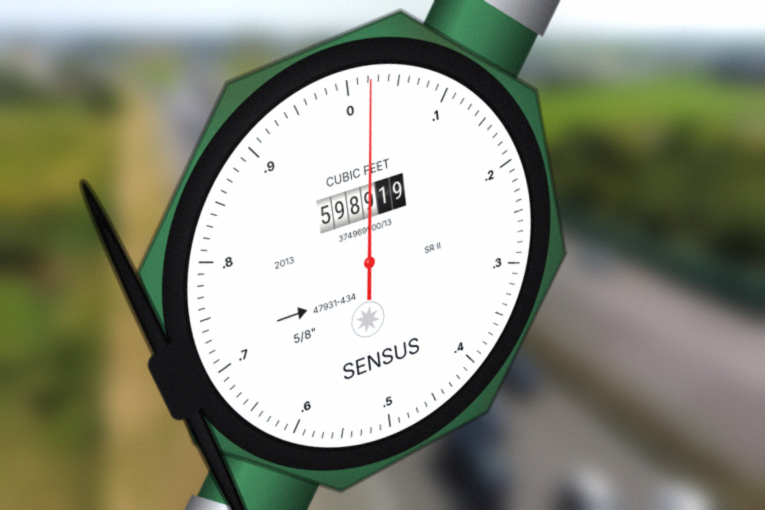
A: 598919.02 ft³
